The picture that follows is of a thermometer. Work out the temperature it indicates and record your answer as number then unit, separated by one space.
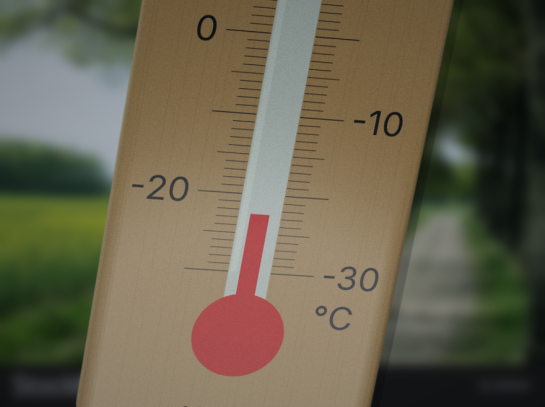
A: -22.5 °C
